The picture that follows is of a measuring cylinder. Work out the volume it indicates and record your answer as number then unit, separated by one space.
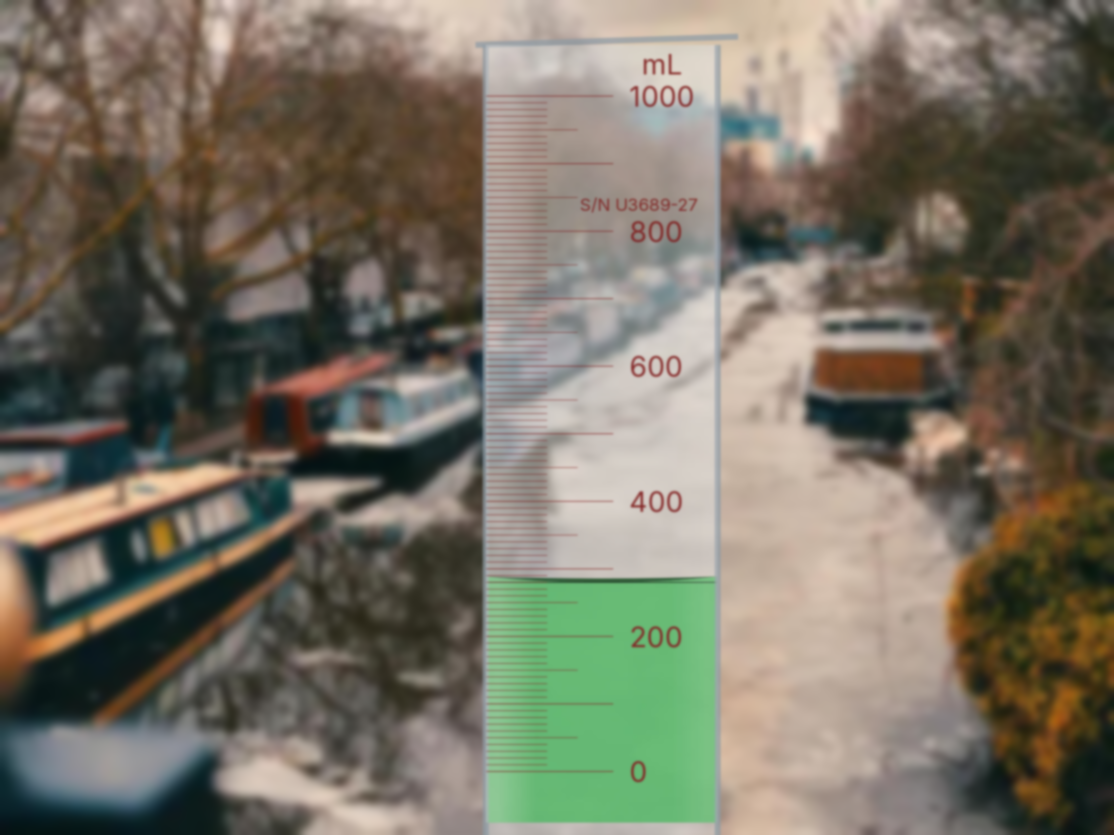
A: 280 mL
